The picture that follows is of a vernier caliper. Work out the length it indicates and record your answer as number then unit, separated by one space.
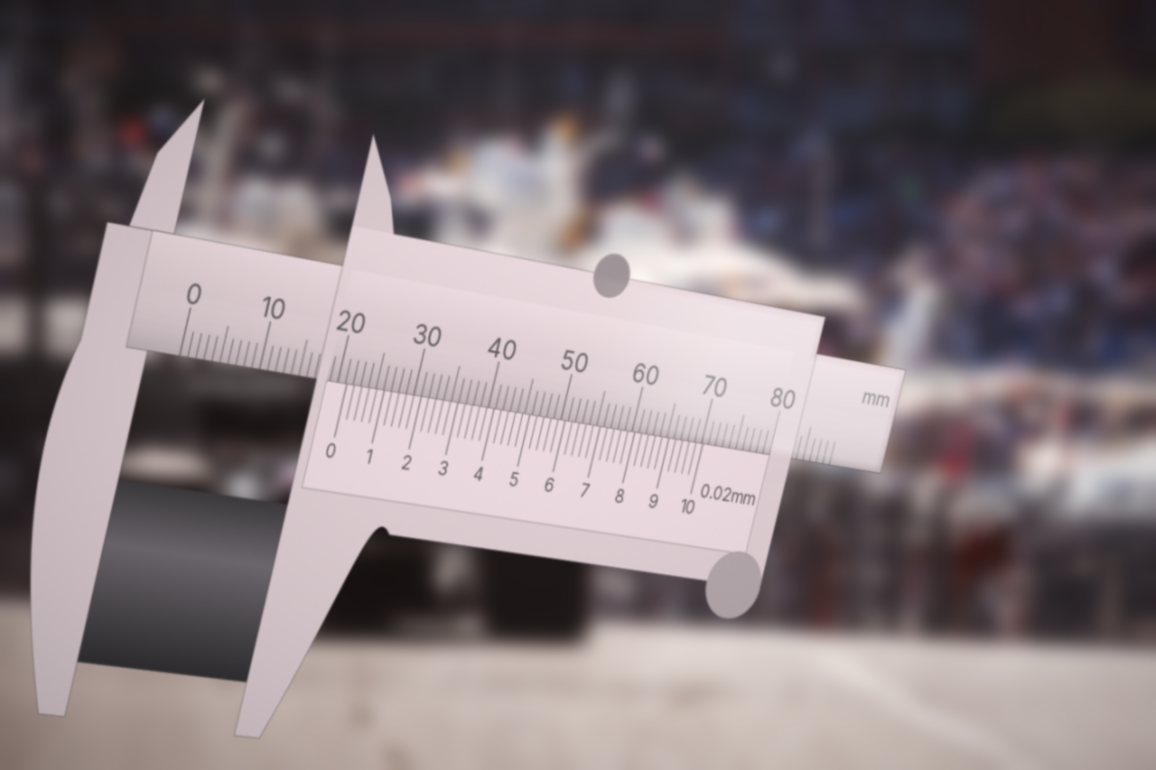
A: 21.2 mm
